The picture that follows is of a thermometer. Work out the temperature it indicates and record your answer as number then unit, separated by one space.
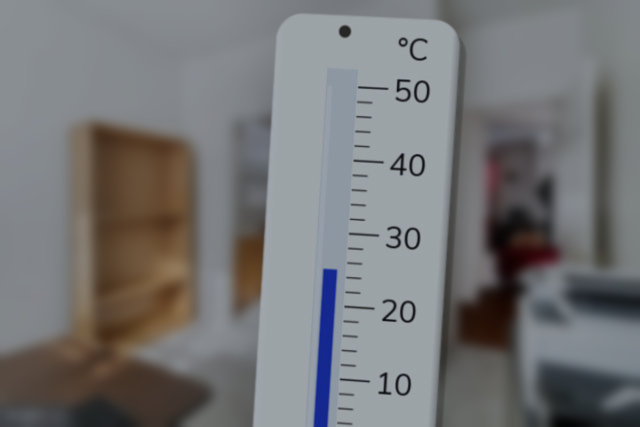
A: 25 °C
